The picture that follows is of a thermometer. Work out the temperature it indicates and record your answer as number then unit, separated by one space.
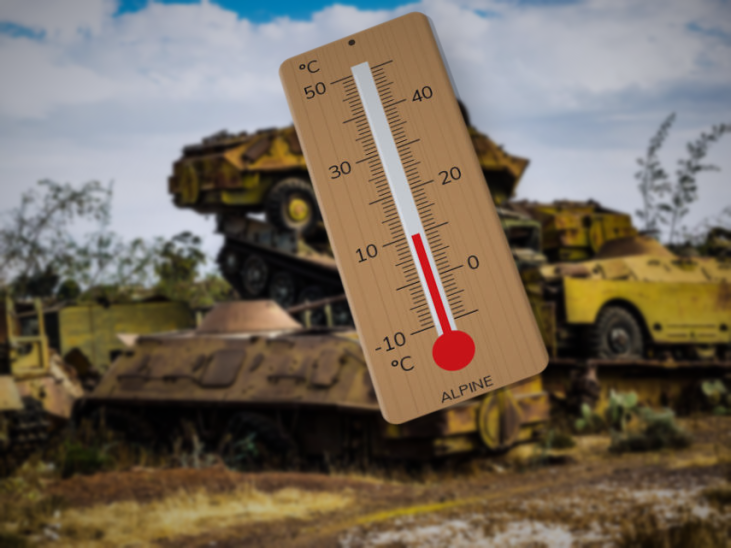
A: 10 °C
